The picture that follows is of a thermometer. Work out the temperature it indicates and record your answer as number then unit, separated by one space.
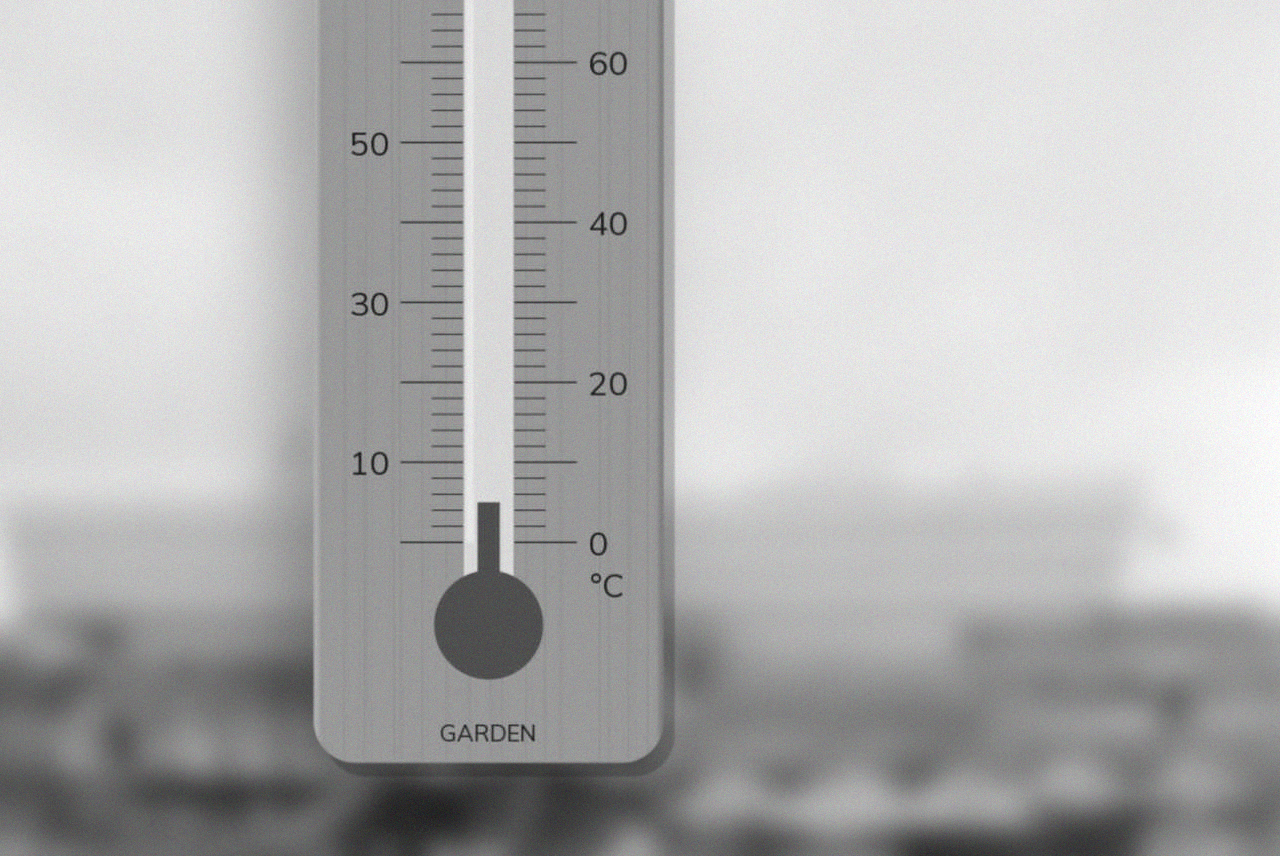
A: 5 °C
